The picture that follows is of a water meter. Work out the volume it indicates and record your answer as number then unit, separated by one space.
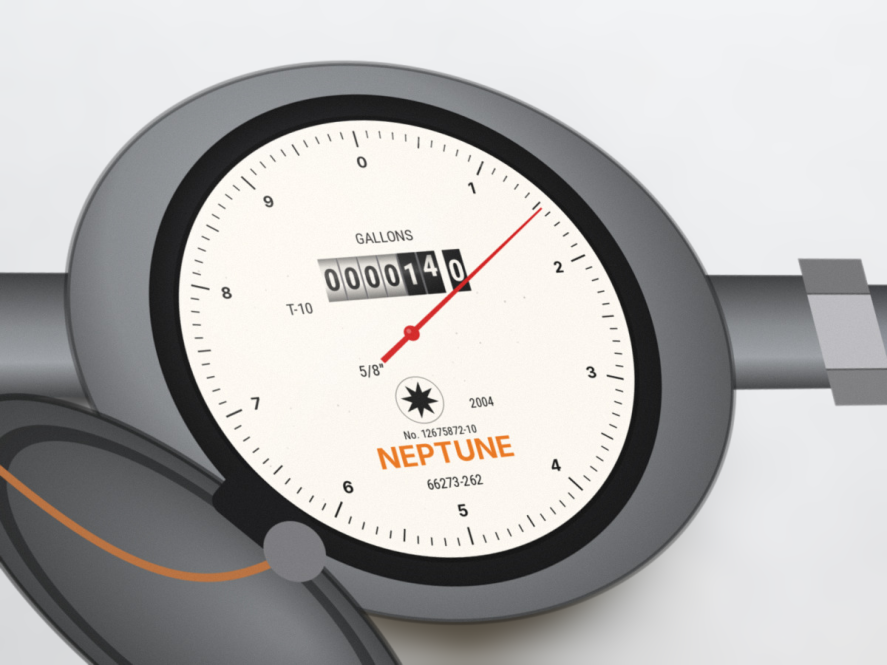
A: 141.5 gal
